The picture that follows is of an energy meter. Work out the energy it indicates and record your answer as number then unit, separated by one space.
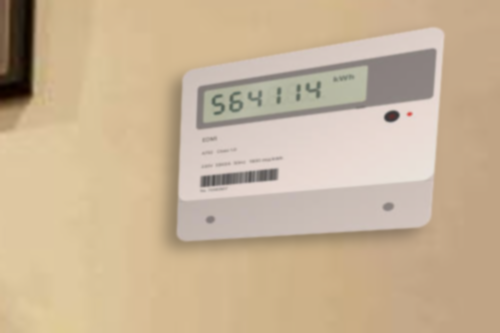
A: 564114 kWh
